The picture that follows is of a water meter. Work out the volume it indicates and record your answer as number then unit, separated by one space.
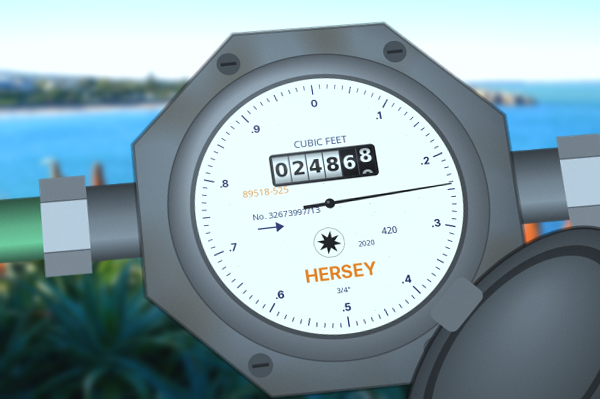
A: 24868.24 ft³
